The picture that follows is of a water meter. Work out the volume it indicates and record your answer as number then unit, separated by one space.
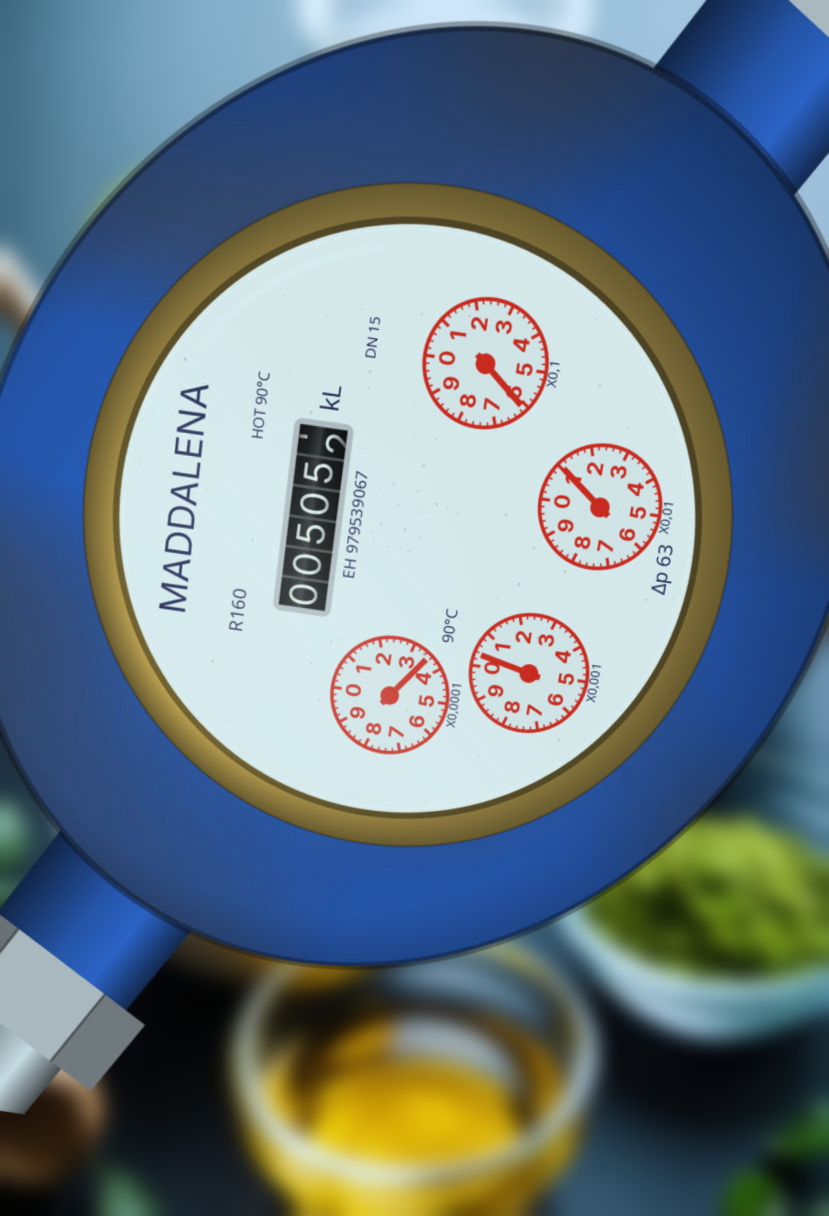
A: 5051.6103 kL
